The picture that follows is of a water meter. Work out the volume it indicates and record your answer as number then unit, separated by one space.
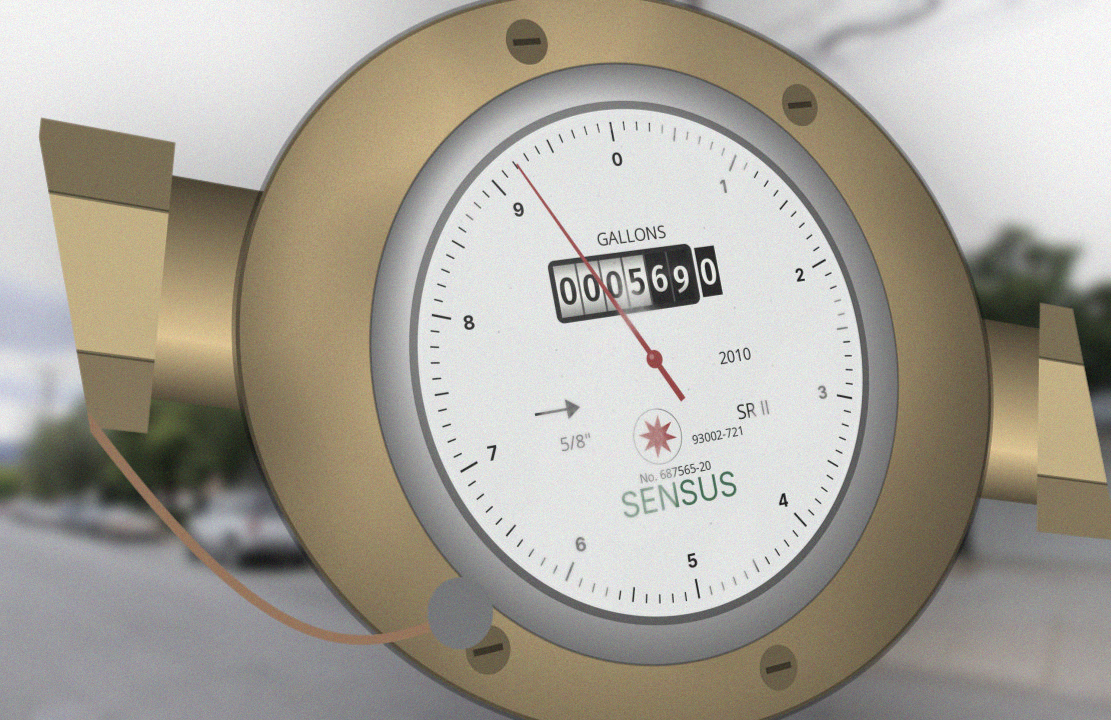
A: 5689.2 gal
